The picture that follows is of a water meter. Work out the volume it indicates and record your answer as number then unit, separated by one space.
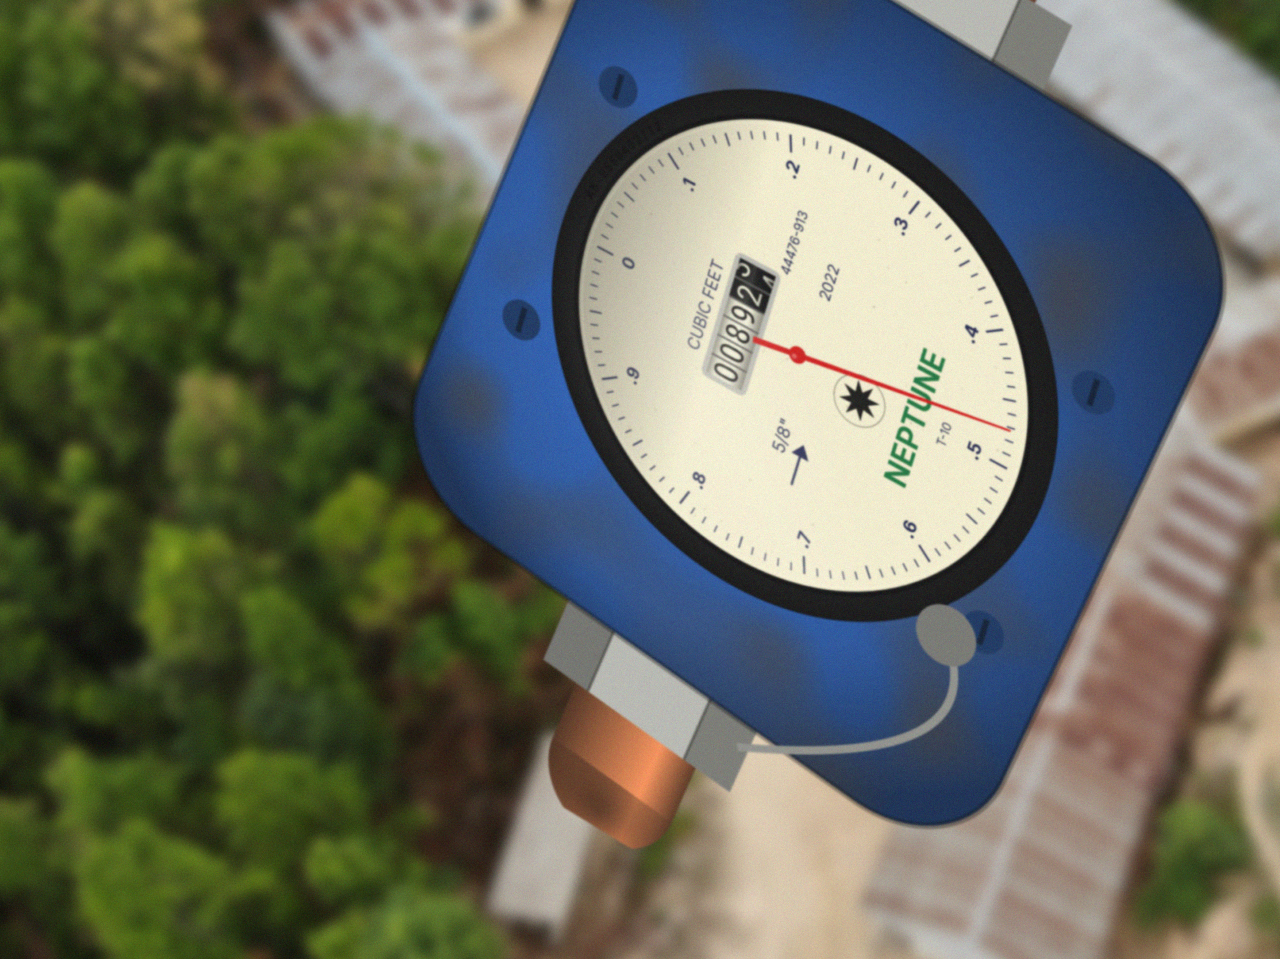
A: 8923.47 ft³
